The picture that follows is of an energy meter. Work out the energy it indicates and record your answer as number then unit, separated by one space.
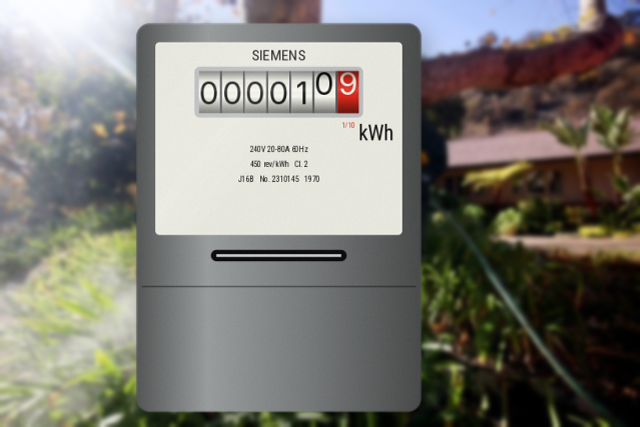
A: 10.9 kWh
